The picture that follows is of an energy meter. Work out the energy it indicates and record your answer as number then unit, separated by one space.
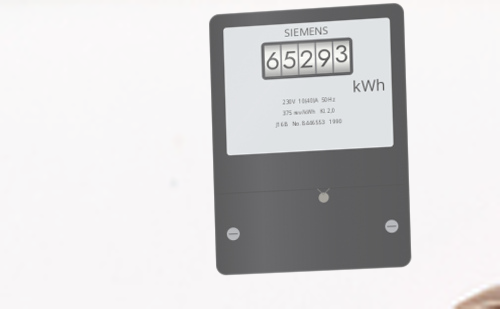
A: 65293 kWh
